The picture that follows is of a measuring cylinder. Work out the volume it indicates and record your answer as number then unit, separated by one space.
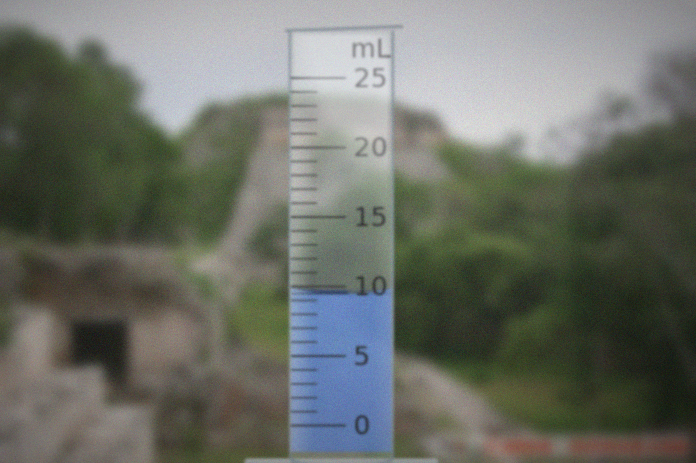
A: 9.5 mL
